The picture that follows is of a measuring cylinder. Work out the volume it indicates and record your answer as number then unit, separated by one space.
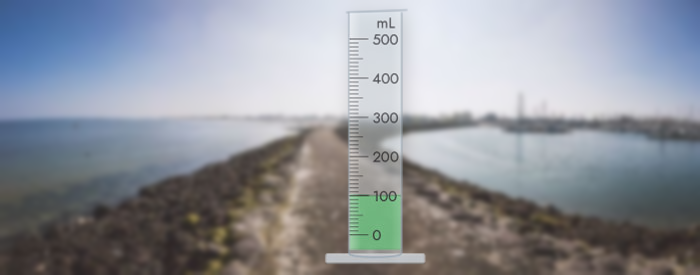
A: 100 mL
